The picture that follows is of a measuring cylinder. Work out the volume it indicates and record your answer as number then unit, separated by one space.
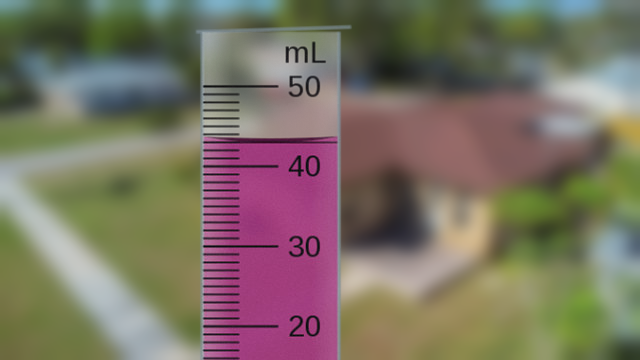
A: 43 mL
